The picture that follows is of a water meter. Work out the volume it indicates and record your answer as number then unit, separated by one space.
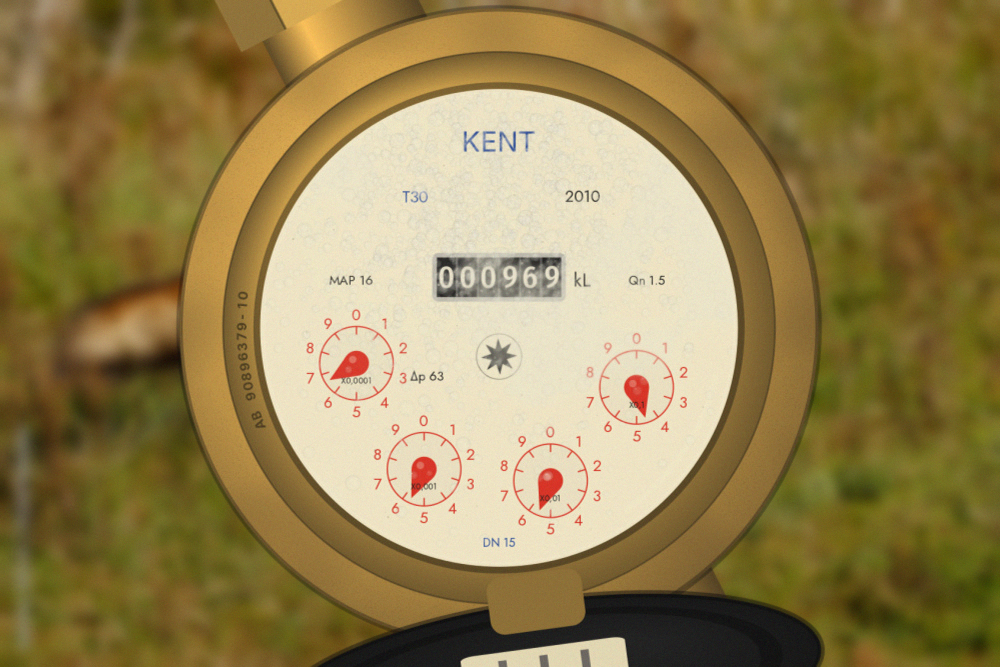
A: 969.4556 kL
